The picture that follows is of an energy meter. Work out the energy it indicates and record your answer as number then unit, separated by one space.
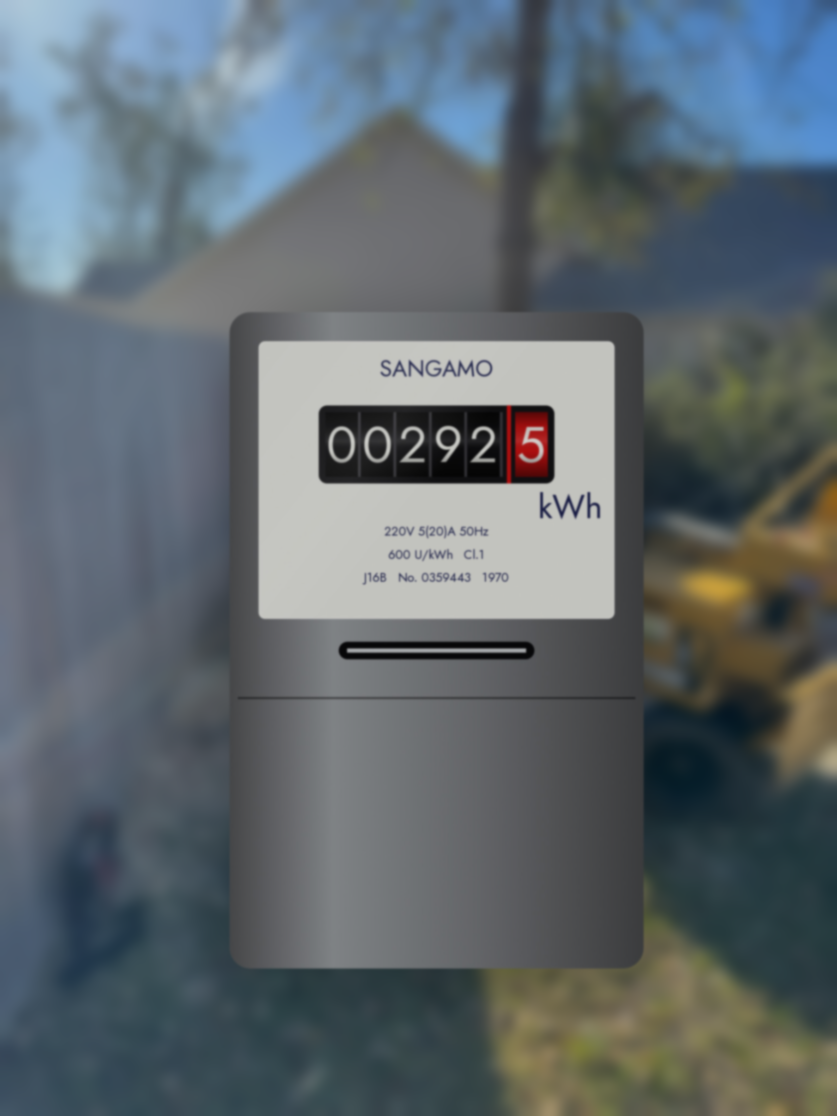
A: 292.5 kWh
